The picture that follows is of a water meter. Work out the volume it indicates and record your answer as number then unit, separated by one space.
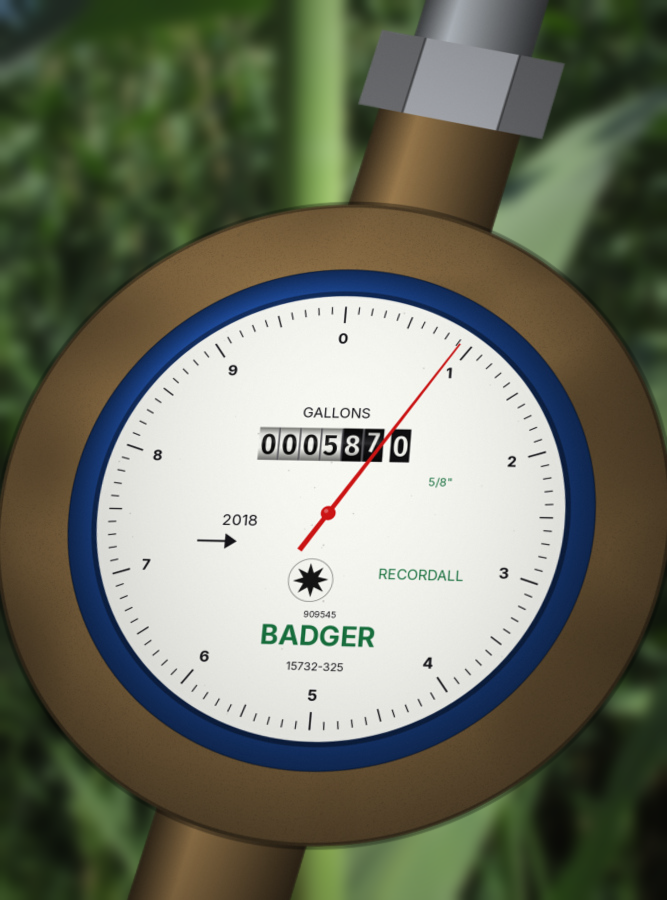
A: 5870.9 gal
